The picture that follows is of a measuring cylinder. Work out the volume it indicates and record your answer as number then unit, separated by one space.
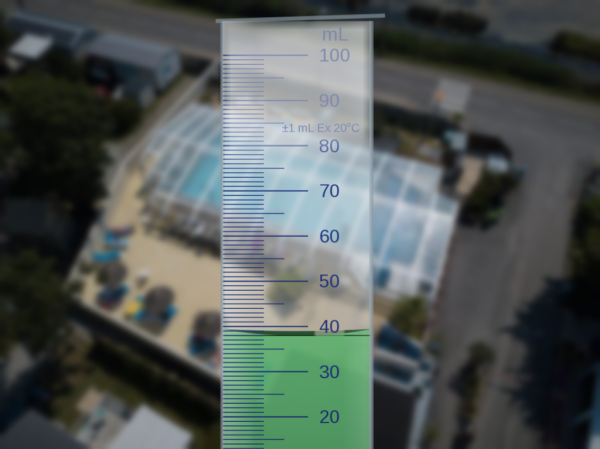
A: 38 mL
